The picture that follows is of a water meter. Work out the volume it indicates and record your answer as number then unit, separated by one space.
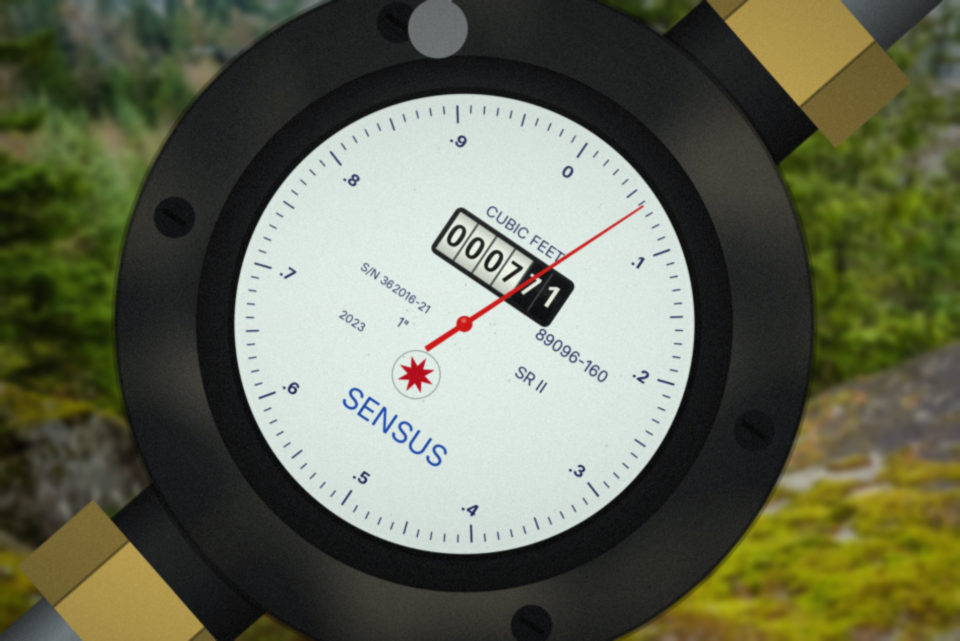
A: 771.06 ft³
